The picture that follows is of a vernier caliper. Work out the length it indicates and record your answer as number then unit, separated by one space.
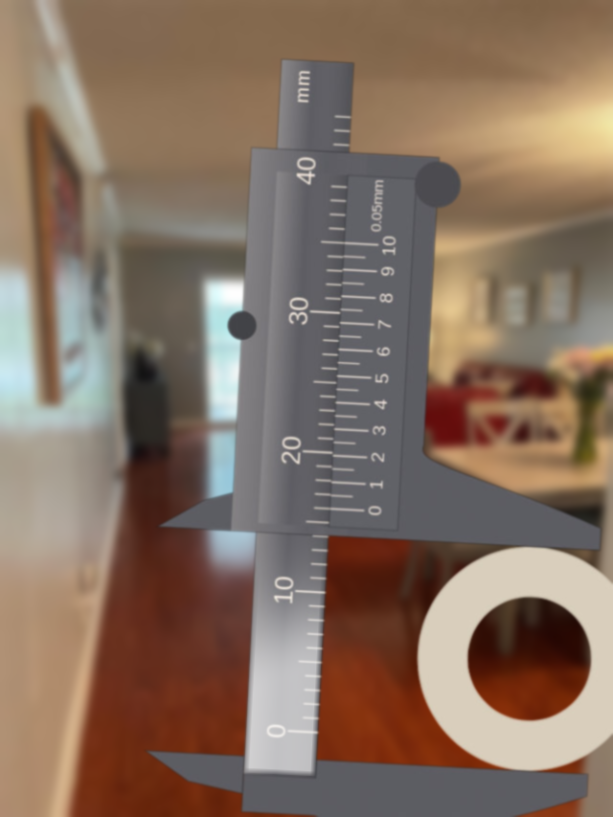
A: 16.0 mm
